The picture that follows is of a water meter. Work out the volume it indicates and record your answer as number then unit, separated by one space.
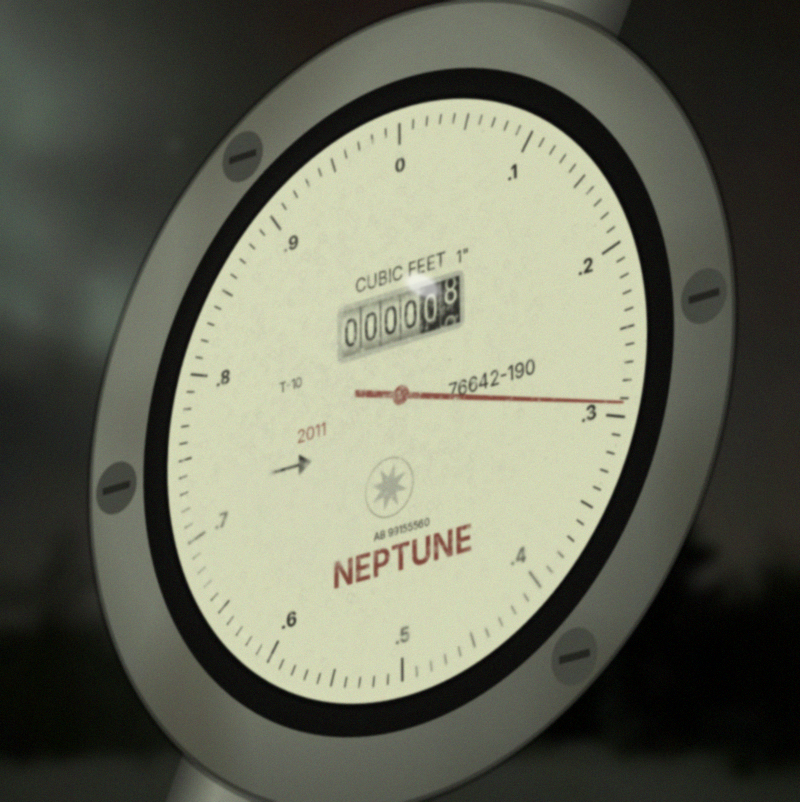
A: 8.29 ft³
